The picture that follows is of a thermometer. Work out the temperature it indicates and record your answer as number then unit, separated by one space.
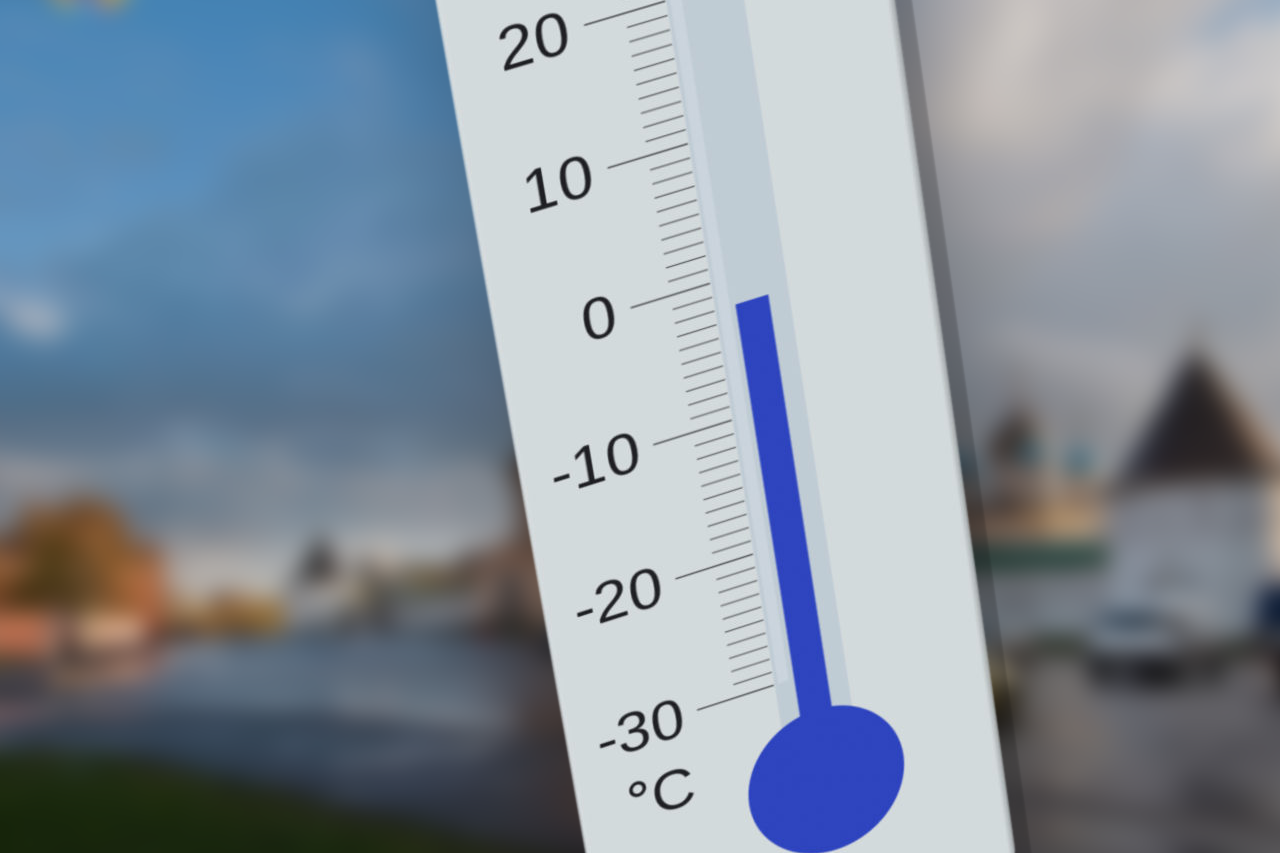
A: -2 °C
